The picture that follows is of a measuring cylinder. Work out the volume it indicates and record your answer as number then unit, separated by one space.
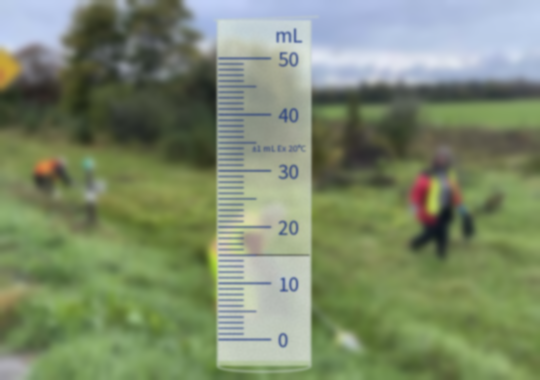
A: 15 mL
